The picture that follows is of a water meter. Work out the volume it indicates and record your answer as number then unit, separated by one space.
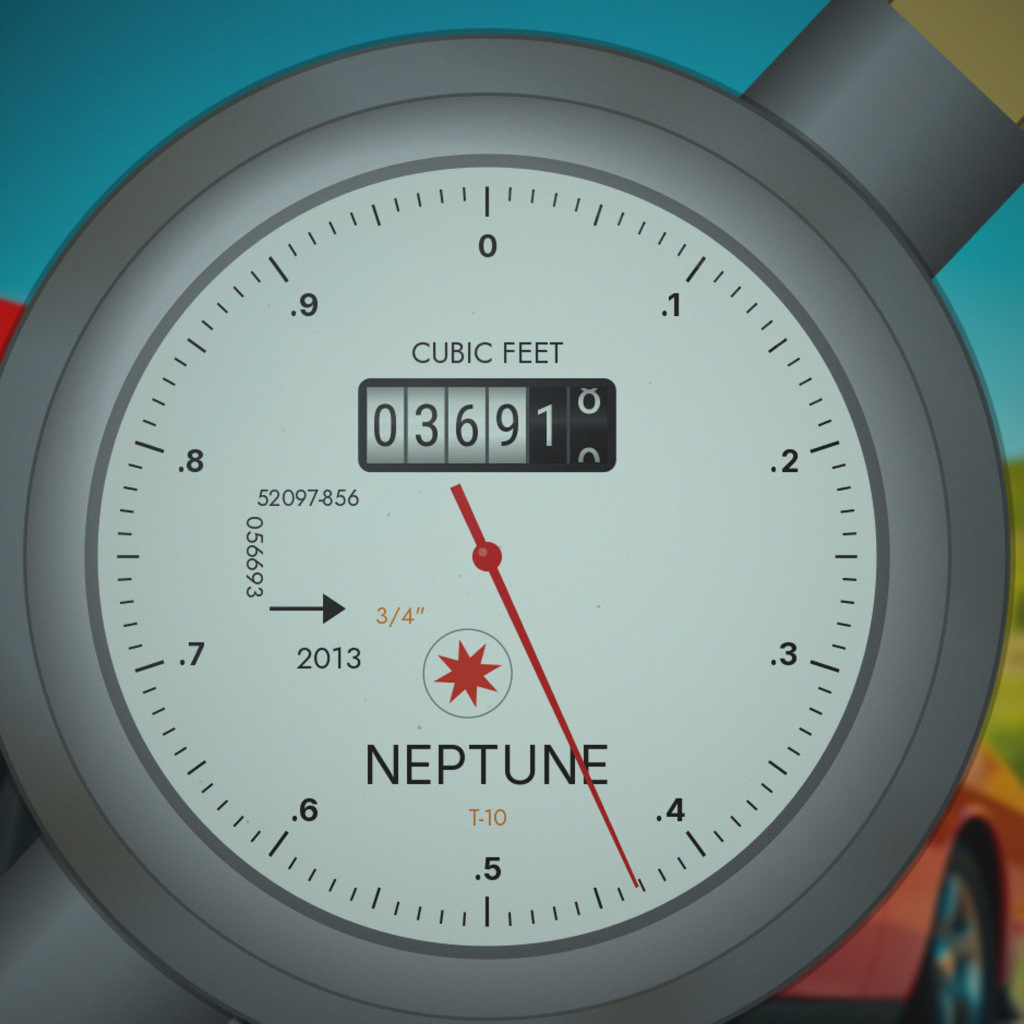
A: 36918.43 ft³
